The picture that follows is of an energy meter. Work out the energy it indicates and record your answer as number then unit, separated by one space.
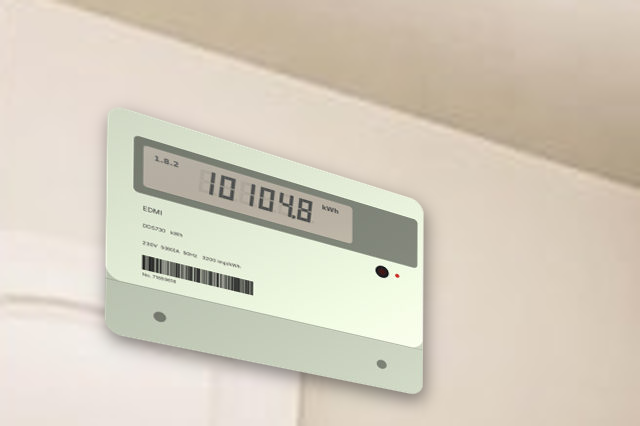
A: 10104.8 kWh
